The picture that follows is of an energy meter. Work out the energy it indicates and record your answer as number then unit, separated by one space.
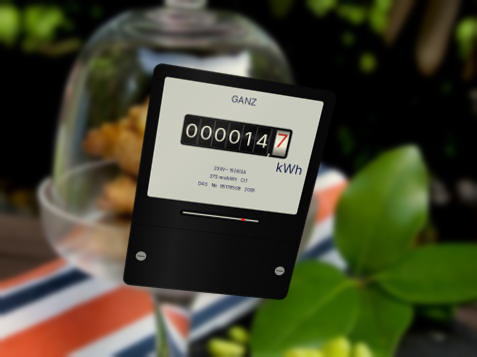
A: 14.7 kWh
